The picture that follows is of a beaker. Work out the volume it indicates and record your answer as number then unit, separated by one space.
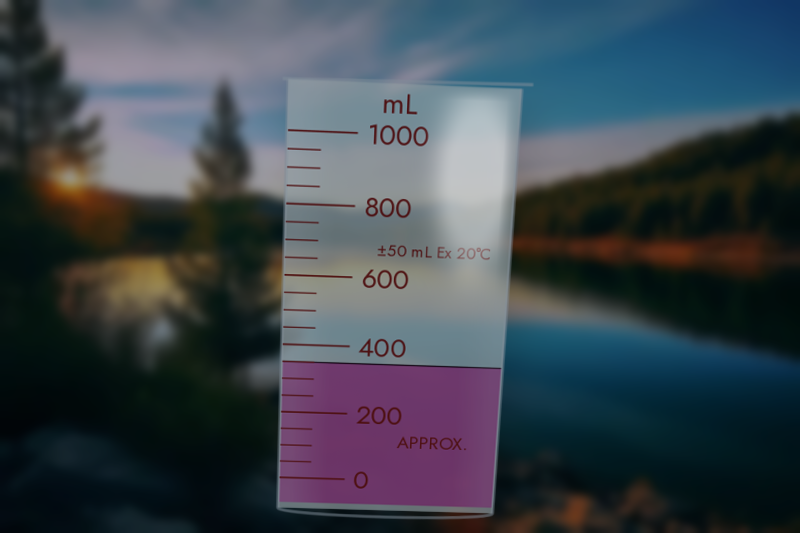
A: 350 mL
